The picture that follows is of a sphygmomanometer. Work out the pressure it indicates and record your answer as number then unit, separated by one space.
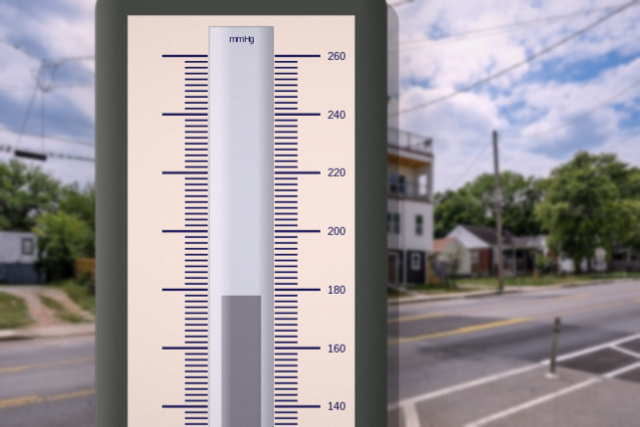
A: 178 mmHg
